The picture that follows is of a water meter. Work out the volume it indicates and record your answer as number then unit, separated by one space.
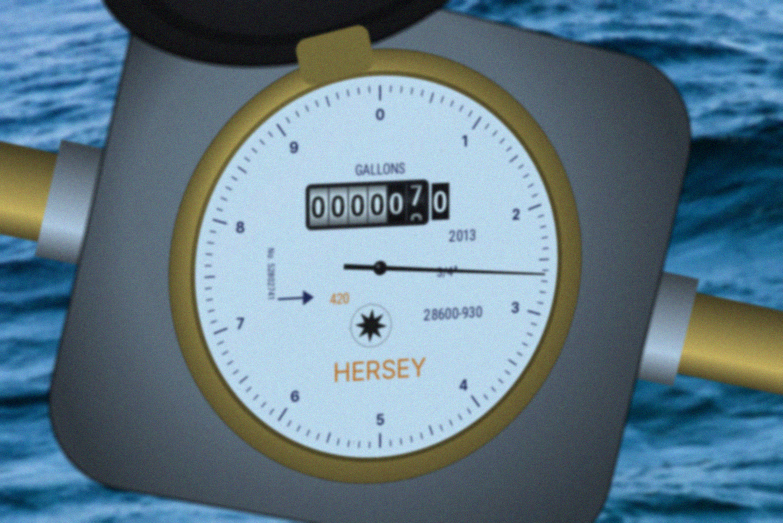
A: 72.6 gal
